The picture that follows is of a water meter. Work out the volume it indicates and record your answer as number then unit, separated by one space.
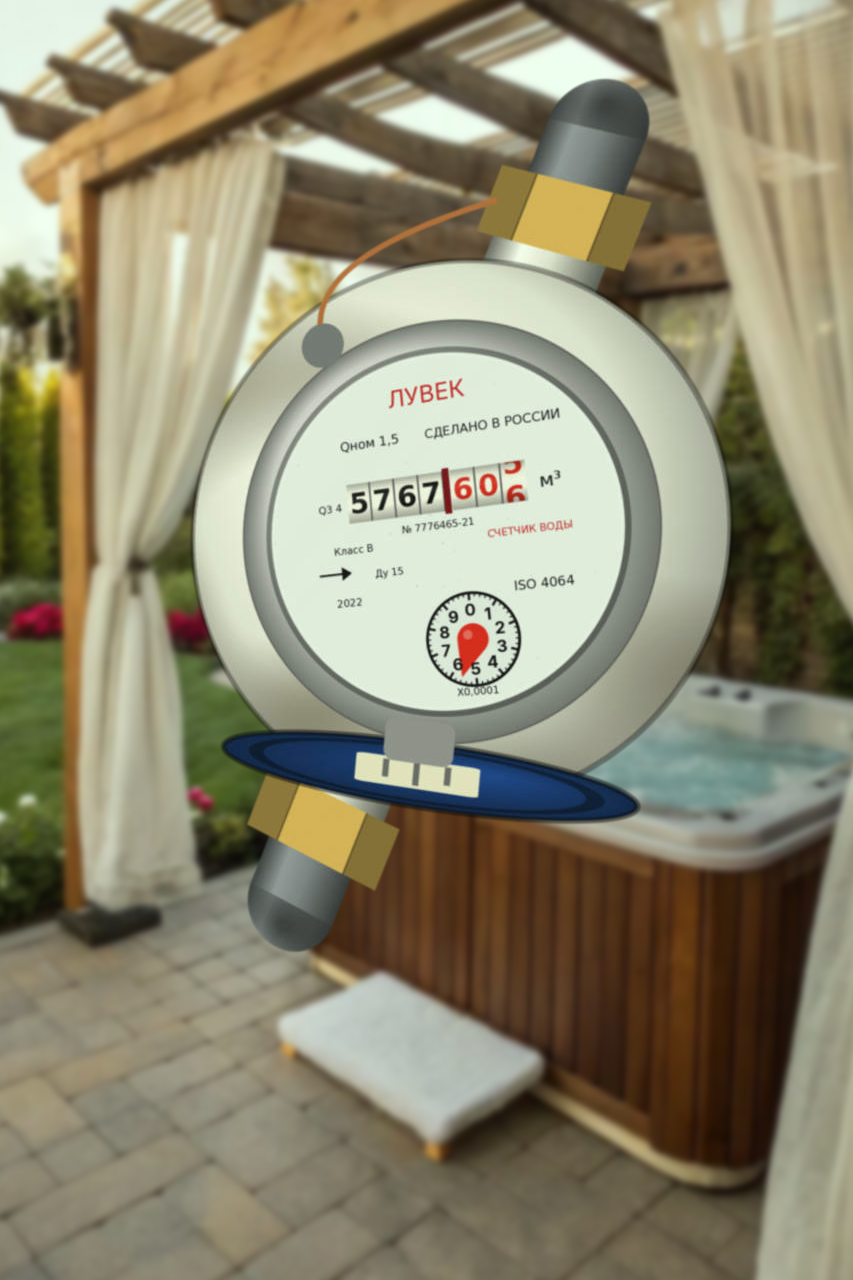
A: 5767.6055 m³
